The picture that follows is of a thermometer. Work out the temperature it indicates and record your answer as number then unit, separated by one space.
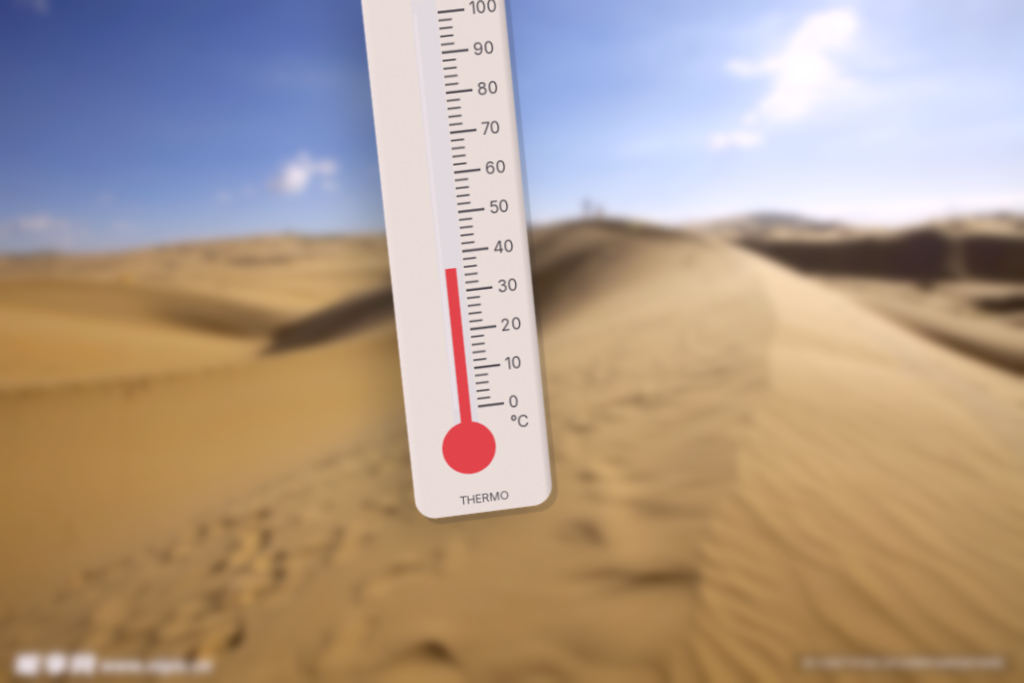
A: 36 °C
